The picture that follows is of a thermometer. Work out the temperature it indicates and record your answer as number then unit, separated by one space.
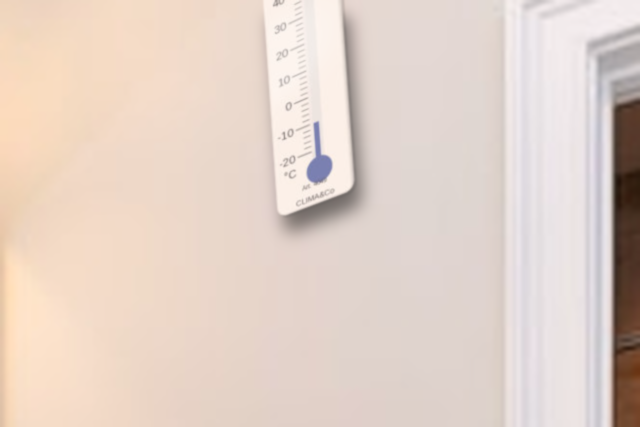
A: -10 °C
